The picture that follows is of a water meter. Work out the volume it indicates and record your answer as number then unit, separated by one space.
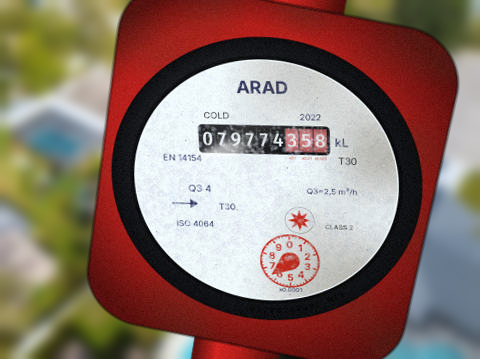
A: 79774.3586 kL
